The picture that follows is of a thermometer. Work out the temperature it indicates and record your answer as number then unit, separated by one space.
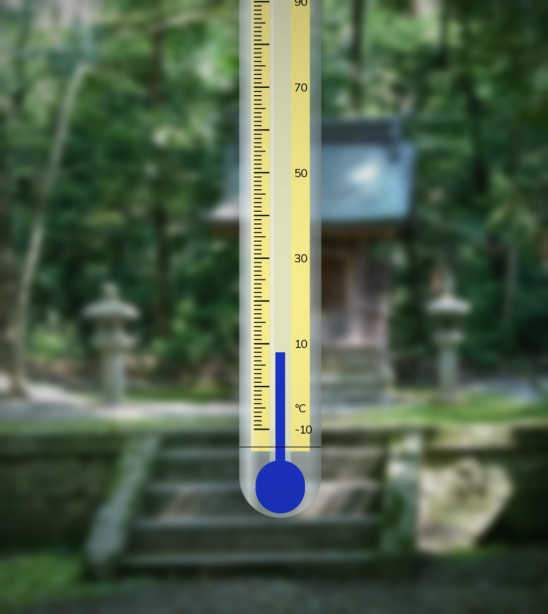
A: 8 °C
